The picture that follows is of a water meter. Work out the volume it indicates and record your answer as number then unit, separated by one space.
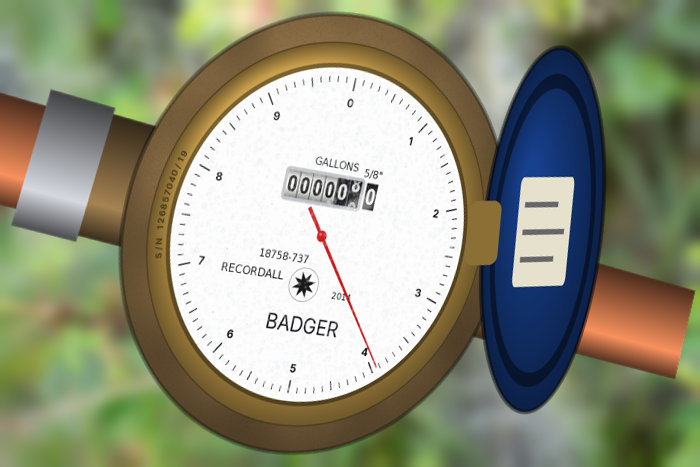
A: 83.9 gal
